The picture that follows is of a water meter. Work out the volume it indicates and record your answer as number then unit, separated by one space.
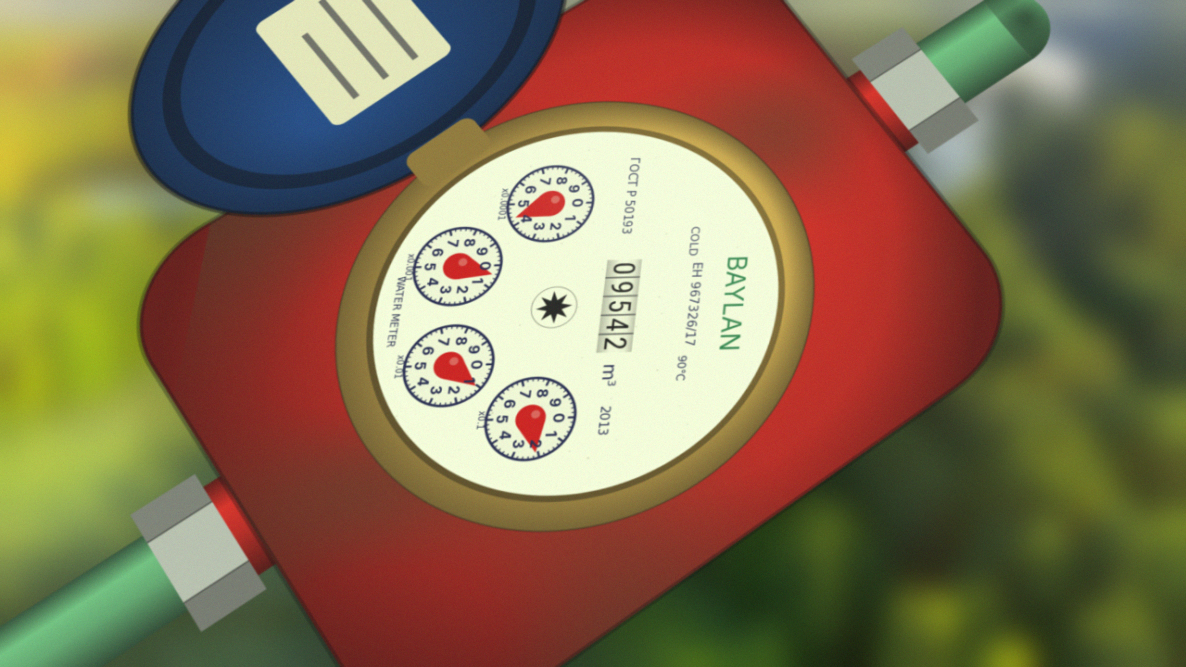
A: 9542.2104 m³
